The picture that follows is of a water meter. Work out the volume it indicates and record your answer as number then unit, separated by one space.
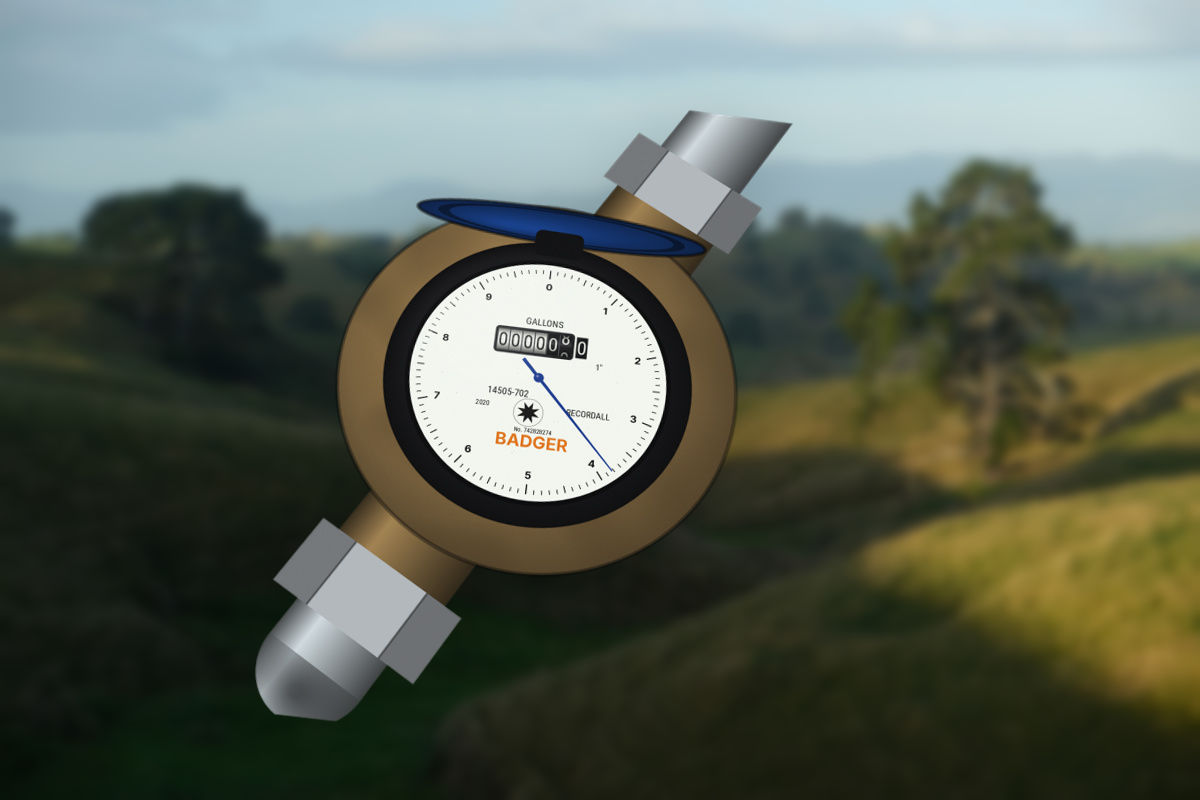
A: 83.8 gal
